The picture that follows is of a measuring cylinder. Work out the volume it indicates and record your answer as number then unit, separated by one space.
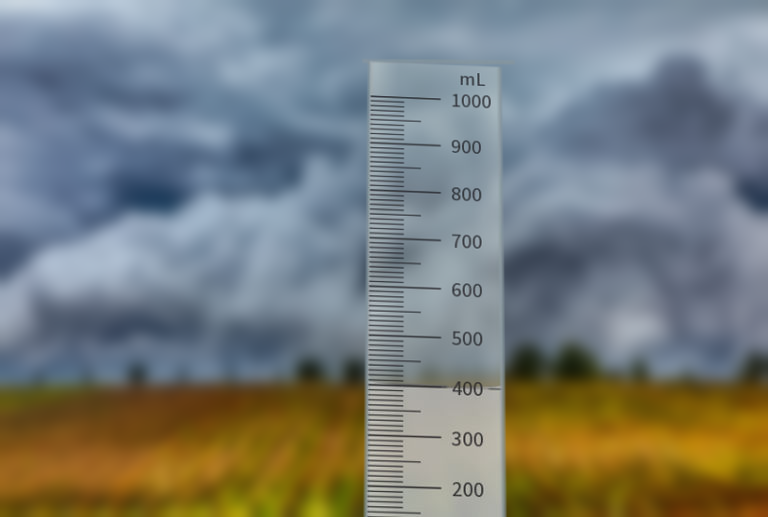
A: 400 mL
